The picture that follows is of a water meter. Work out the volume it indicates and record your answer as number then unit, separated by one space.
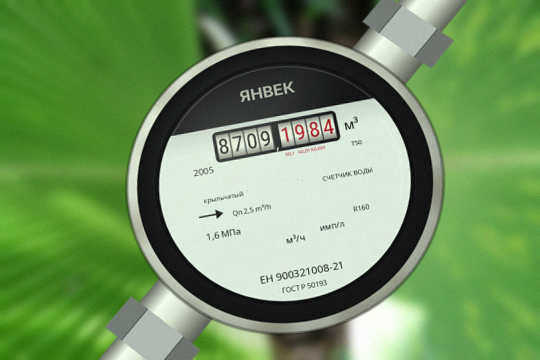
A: 8709.1984 m³
